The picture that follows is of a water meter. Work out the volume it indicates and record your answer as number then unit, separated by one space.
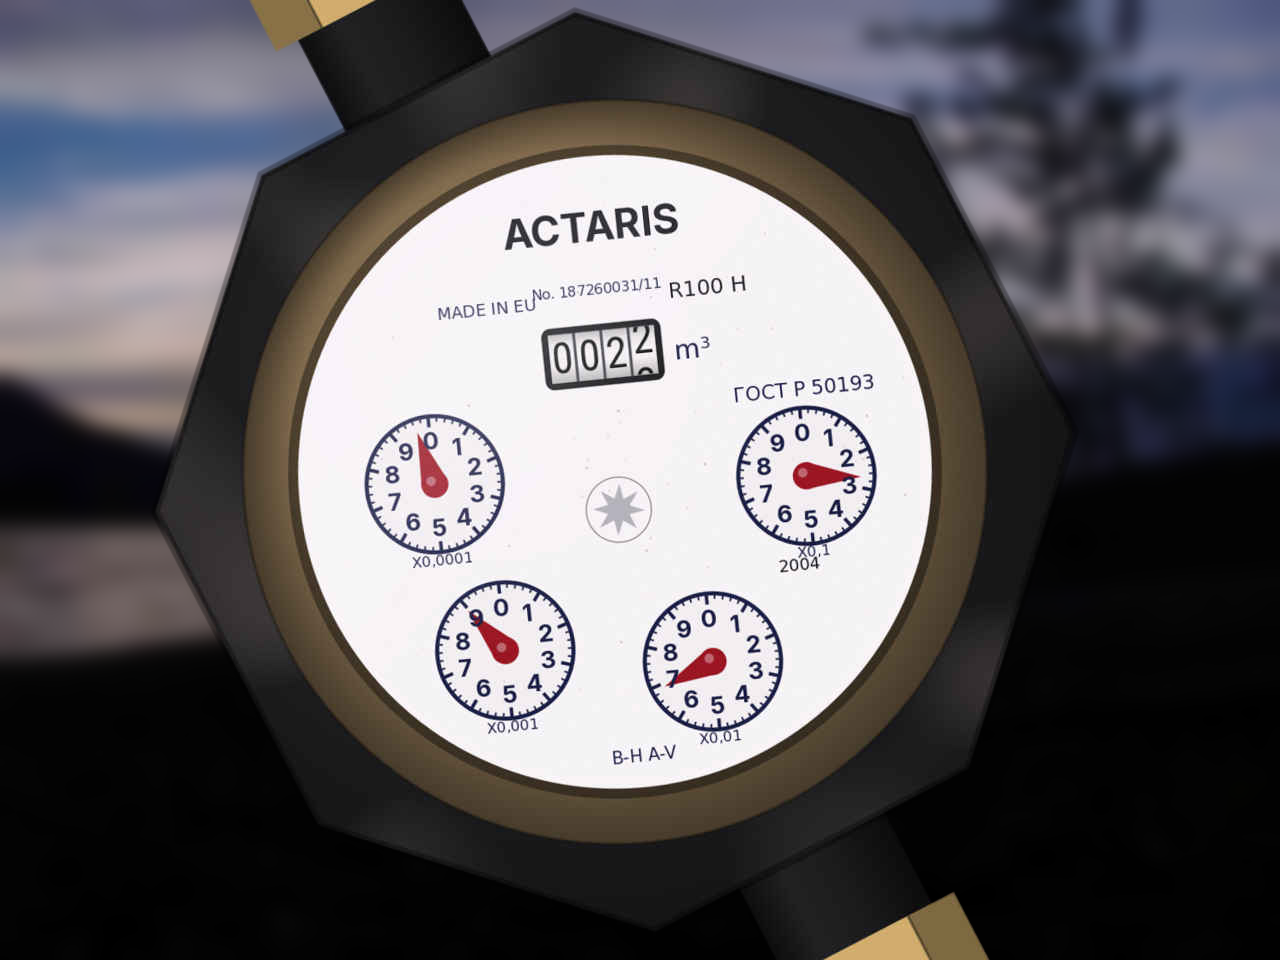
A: 22.2689 m³
